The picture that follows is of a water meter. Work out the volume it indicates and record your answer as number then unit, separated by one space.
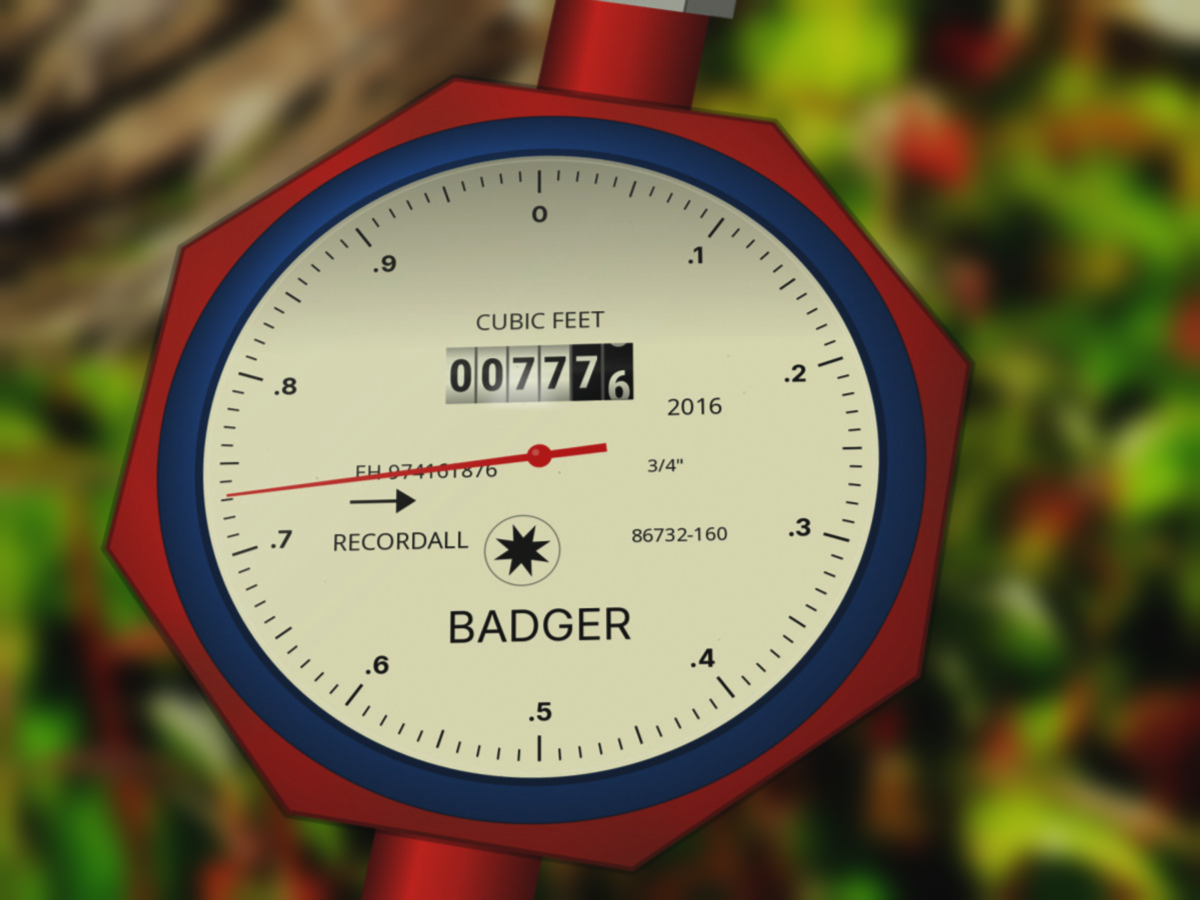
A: 7775.73 ft³
